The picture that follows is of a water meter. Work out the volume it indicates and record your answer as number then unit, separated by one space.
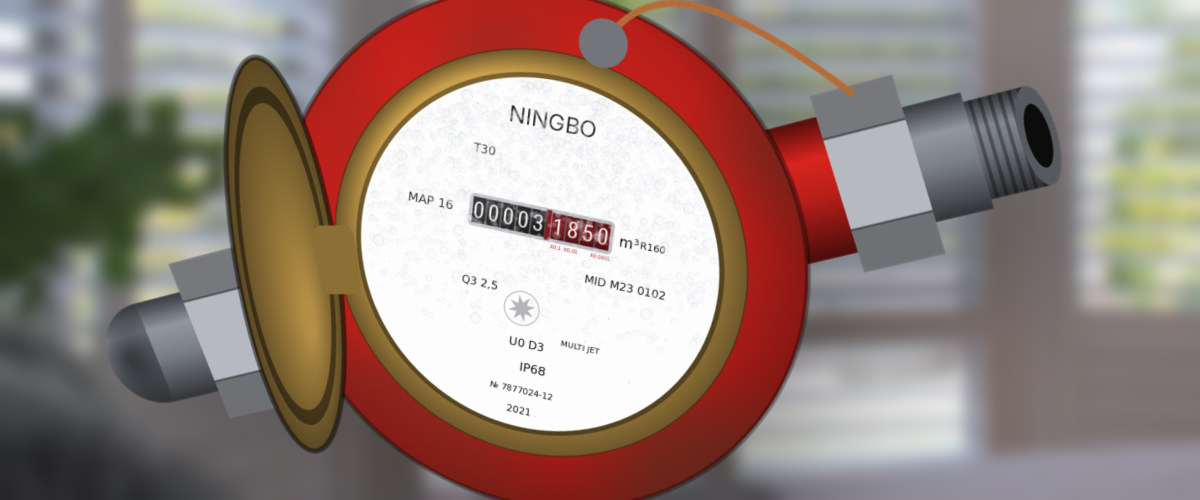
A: 3.1850 m³
